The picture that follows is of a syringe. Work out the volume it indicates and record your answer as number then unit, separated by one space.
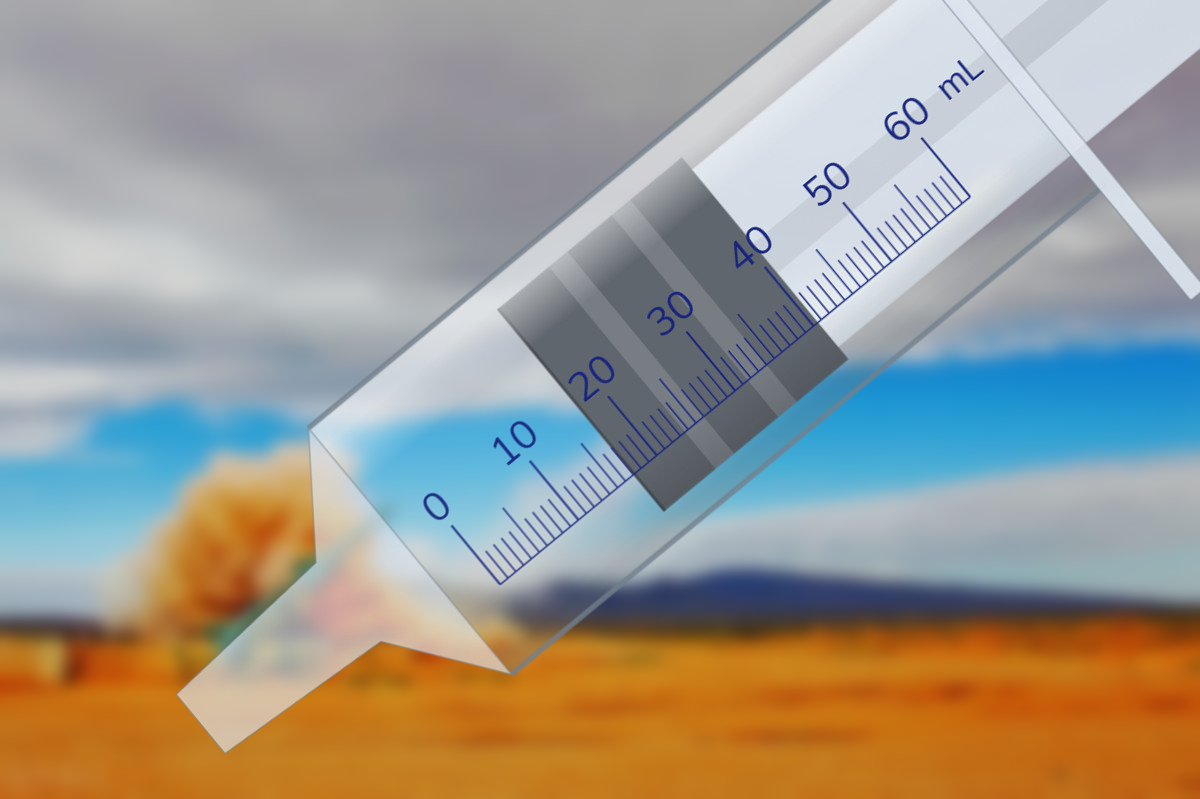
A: 17 mL
